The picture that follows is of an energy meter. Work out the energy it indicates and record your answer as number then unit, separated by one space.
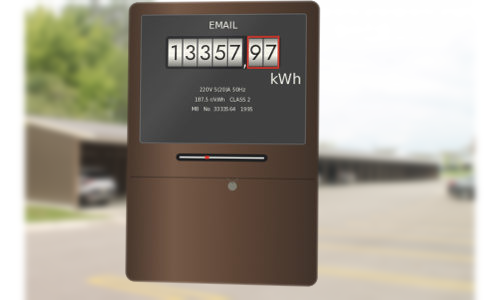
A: 13357.97 kWh
